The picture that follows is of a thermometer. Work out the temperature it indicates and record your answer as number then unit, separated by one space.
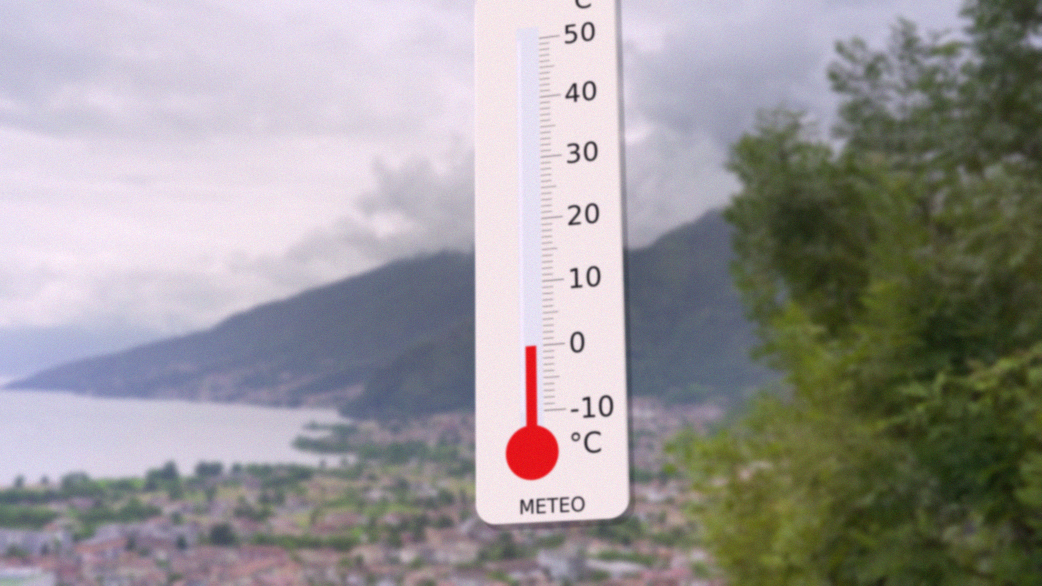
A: 0 °C
